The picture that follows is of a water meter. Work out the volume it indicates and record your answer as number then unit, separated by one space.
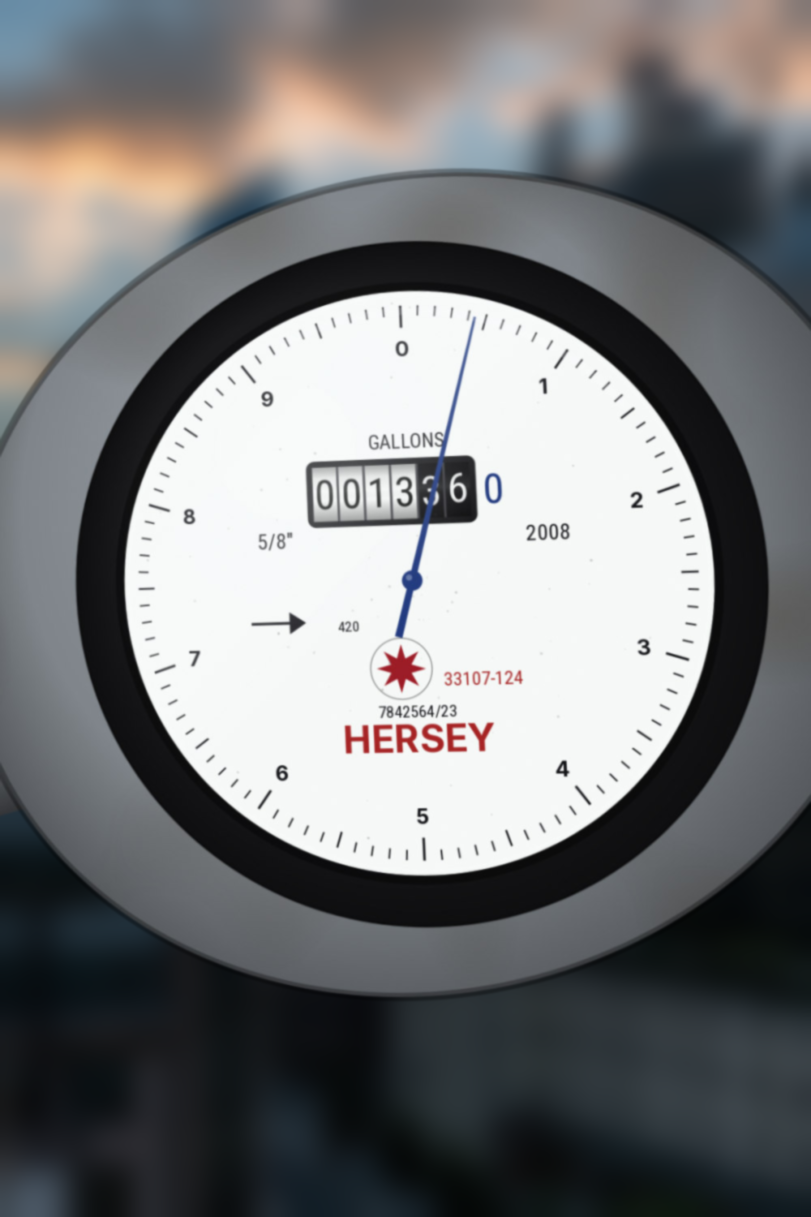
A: 13360.4 gal
